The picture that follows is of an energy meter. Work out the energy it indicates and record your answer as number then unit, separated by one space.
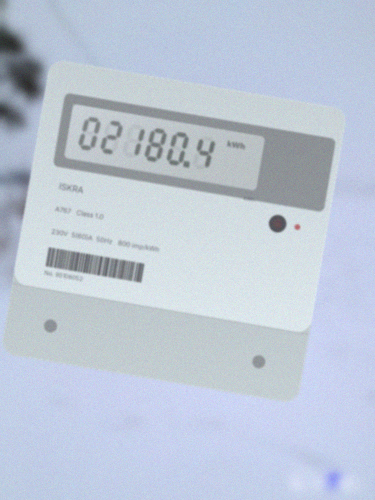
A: 2180.4 kWh
